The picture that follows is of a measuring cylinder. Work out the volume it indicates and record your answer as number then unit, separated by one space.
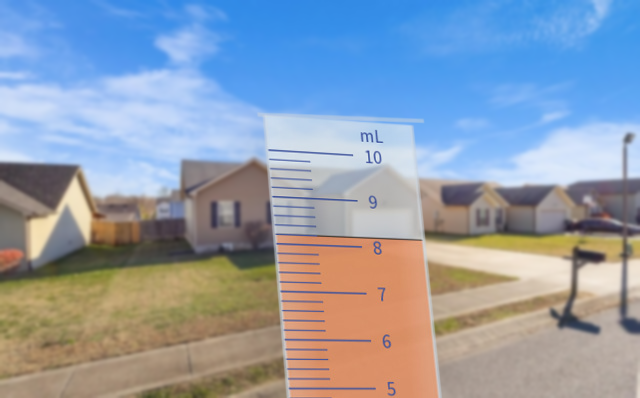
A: 8.2 mL
